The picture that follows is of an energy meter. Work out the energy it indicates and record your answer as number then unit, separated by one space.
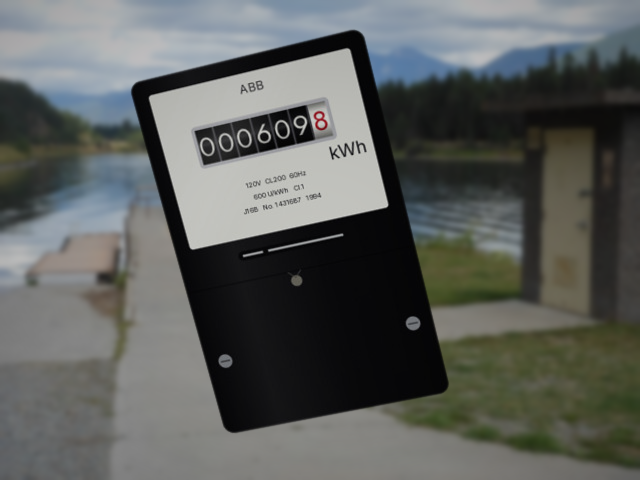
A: 609.8 kWh
